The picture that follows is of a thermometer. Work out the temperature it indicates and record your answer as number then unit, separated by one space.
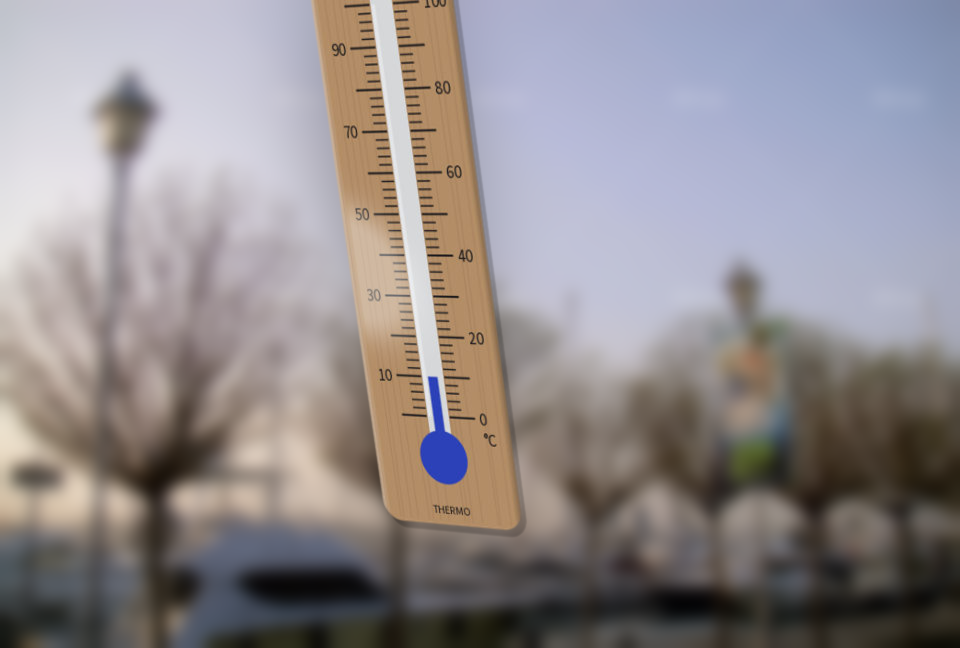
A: 10 °C
